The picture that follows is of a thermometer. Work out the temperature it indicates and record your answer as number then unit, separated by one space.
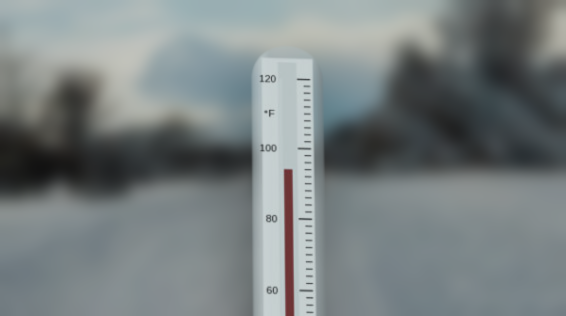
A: 94 °F
